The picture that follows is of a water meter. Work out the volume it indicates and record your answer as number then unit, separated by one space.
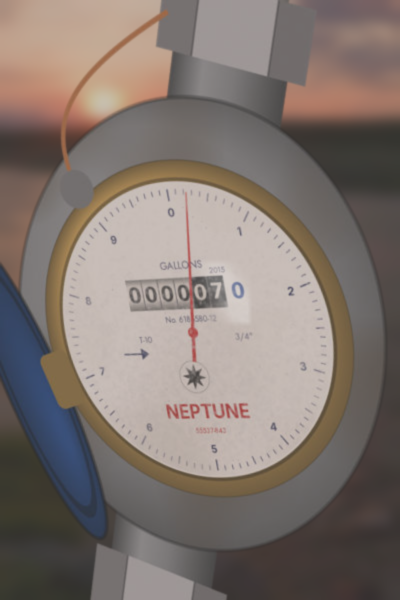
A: 70.2 gal
